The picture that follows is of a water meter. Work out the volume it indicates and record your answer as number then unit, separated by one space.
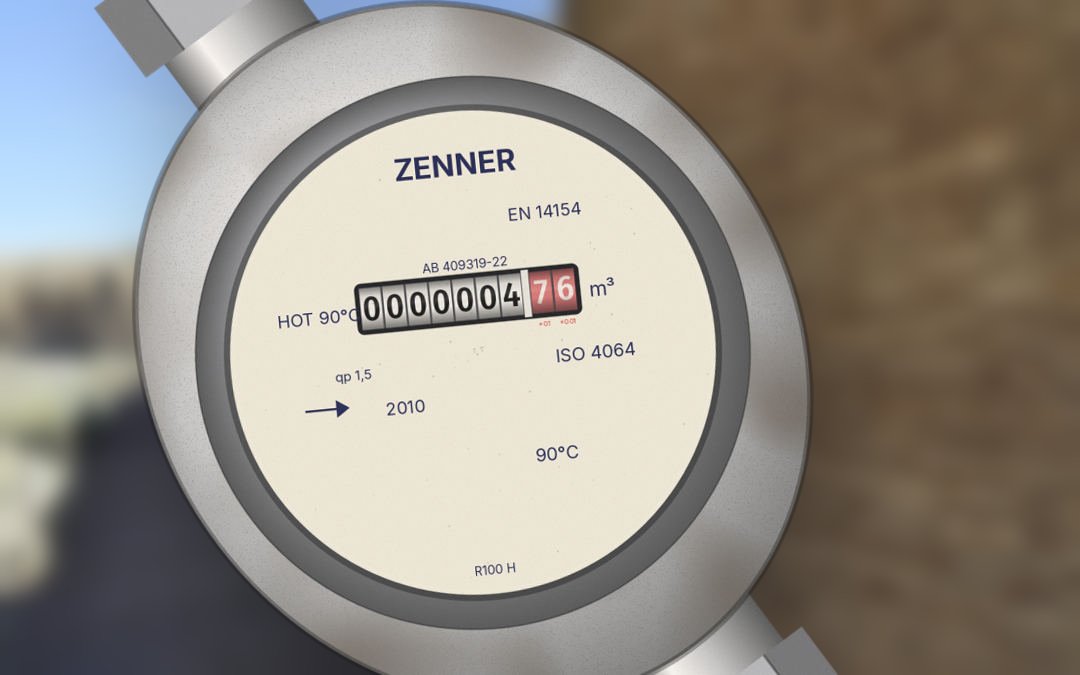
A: 4.76 m³
